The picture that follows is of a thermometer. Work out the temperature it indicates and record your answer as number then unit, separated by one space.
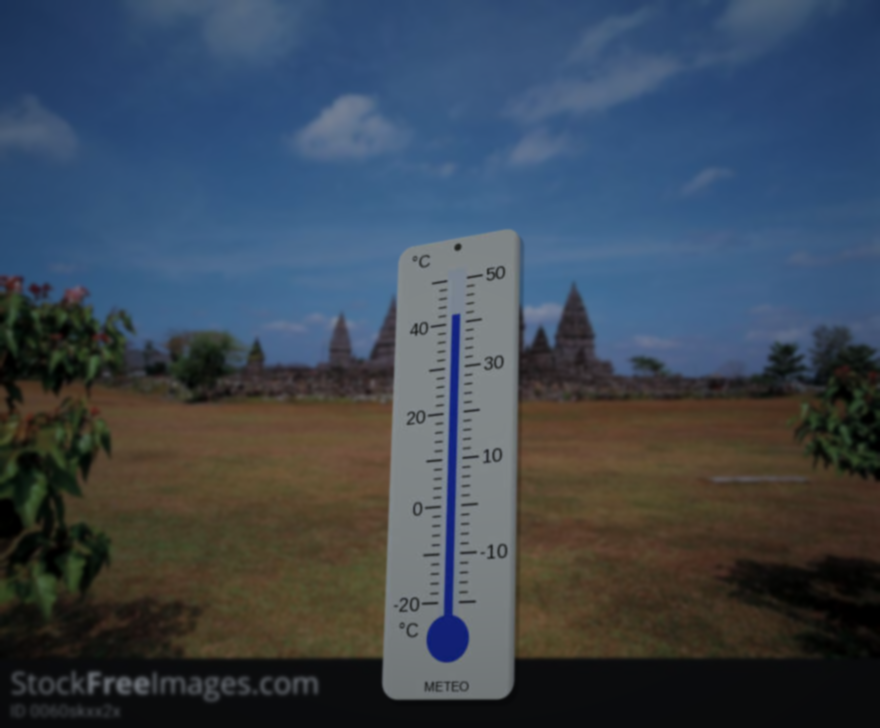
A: 42 °C
